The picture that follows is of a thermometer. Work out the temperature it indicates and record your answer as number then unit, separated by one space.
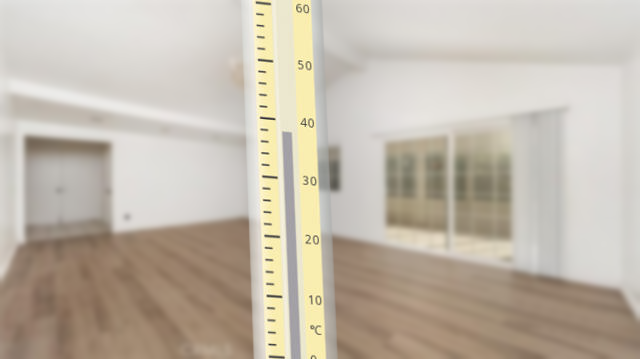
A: 38 °C
